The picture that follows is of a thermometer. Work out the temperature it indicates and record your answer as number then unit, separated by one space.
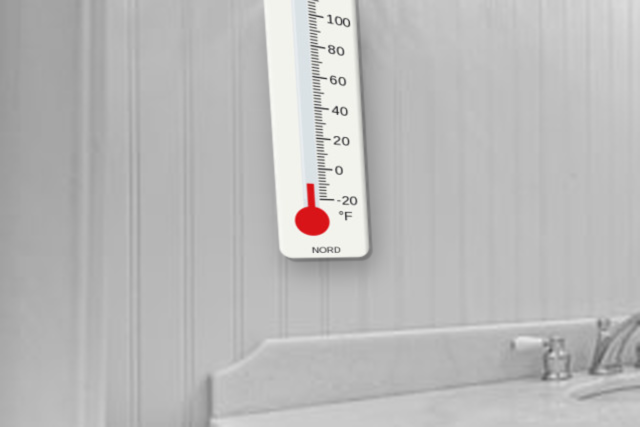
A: -10 °F
